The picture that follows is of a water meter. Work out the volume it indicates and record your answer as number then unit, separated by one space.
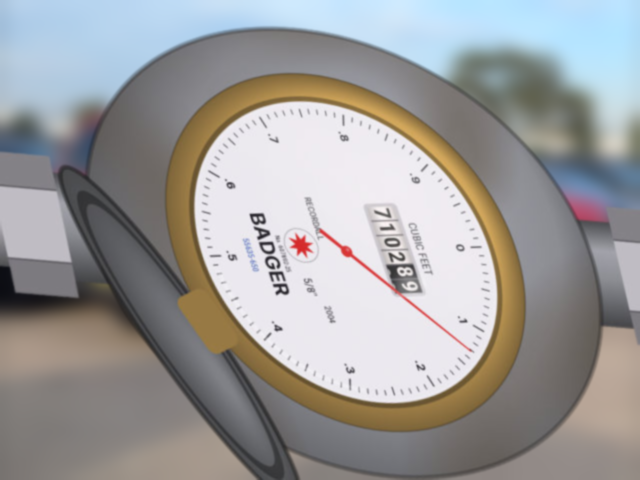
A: 710289.13 ft³
